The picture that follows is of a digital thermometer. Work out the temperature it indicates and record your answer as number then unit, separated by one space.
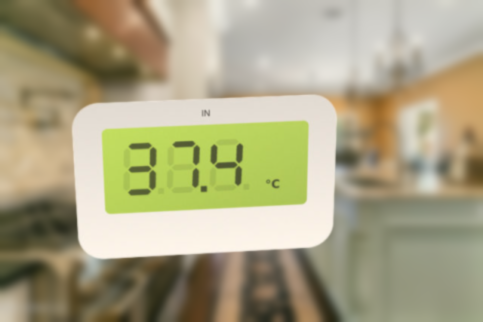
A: 37.4 °C
